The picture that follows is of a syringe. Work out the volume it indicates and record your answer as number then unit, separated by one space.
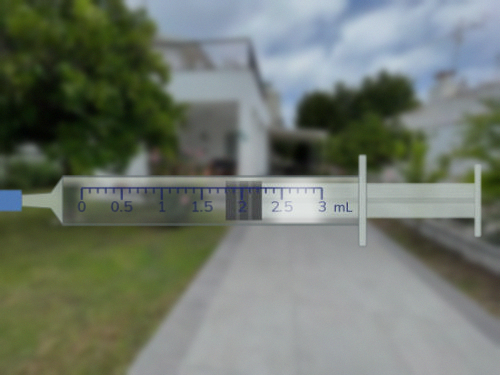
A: 1.8 mL
